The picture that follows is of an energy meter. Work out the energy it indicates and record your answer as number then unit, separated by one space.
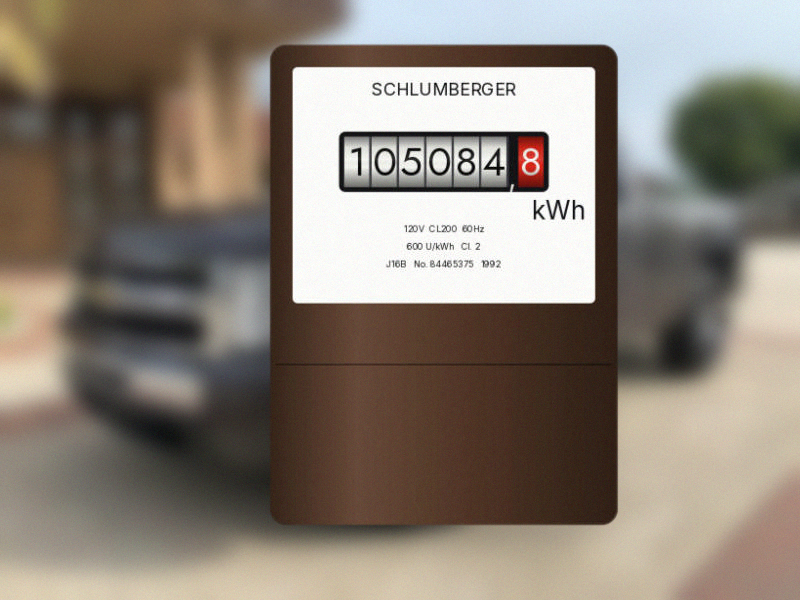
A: 105084.8 kWh
